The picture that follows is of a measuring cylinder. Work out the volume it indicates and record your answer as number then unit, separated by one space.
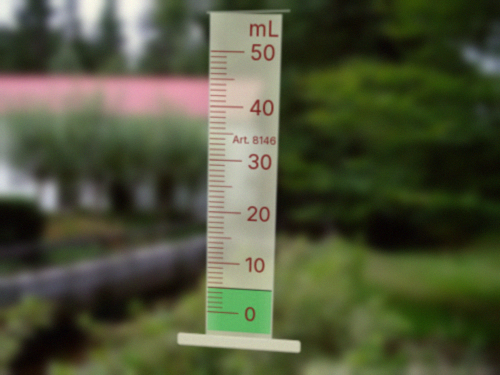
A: 5 mL
